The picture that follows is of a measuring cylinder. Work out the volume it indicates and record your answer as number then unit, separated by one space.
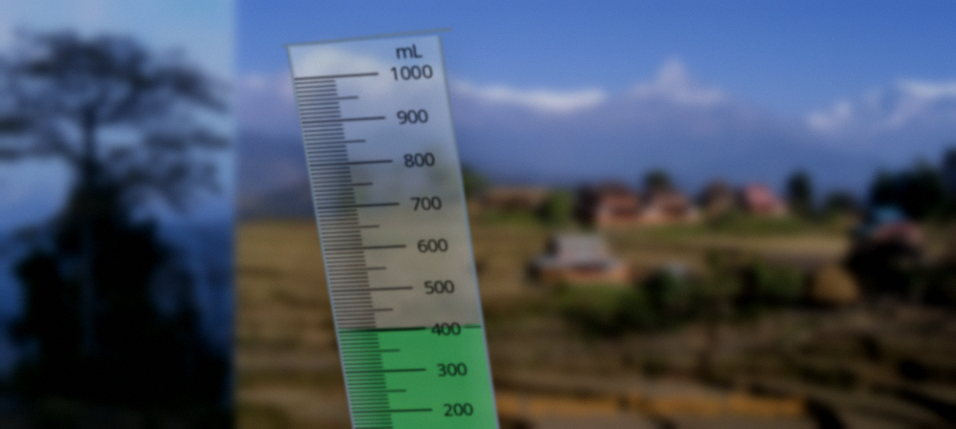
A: 400 mL
